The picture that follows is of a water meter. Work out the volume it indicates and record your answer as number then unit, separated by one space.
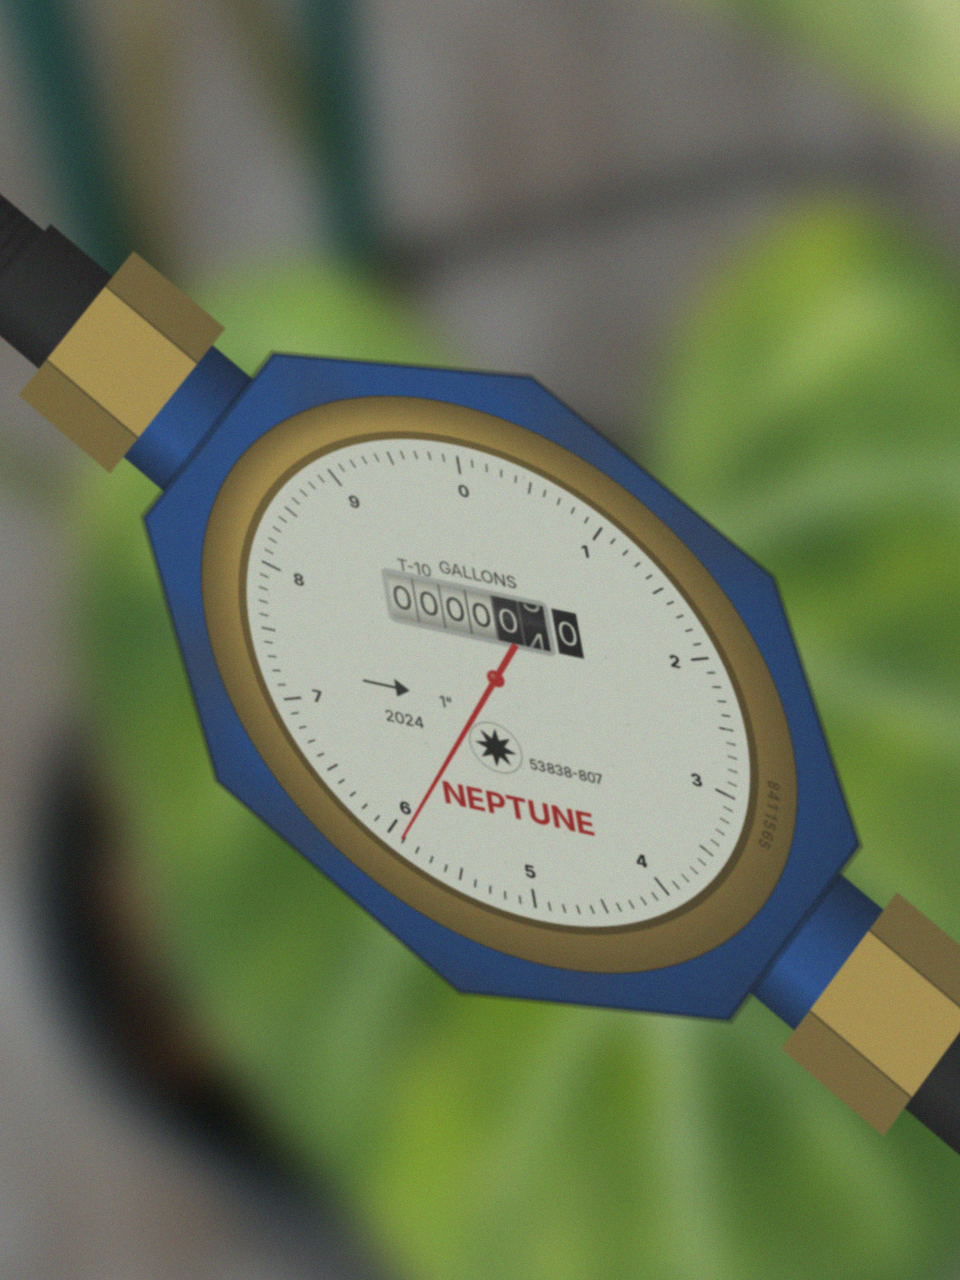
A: 35.9 gal
